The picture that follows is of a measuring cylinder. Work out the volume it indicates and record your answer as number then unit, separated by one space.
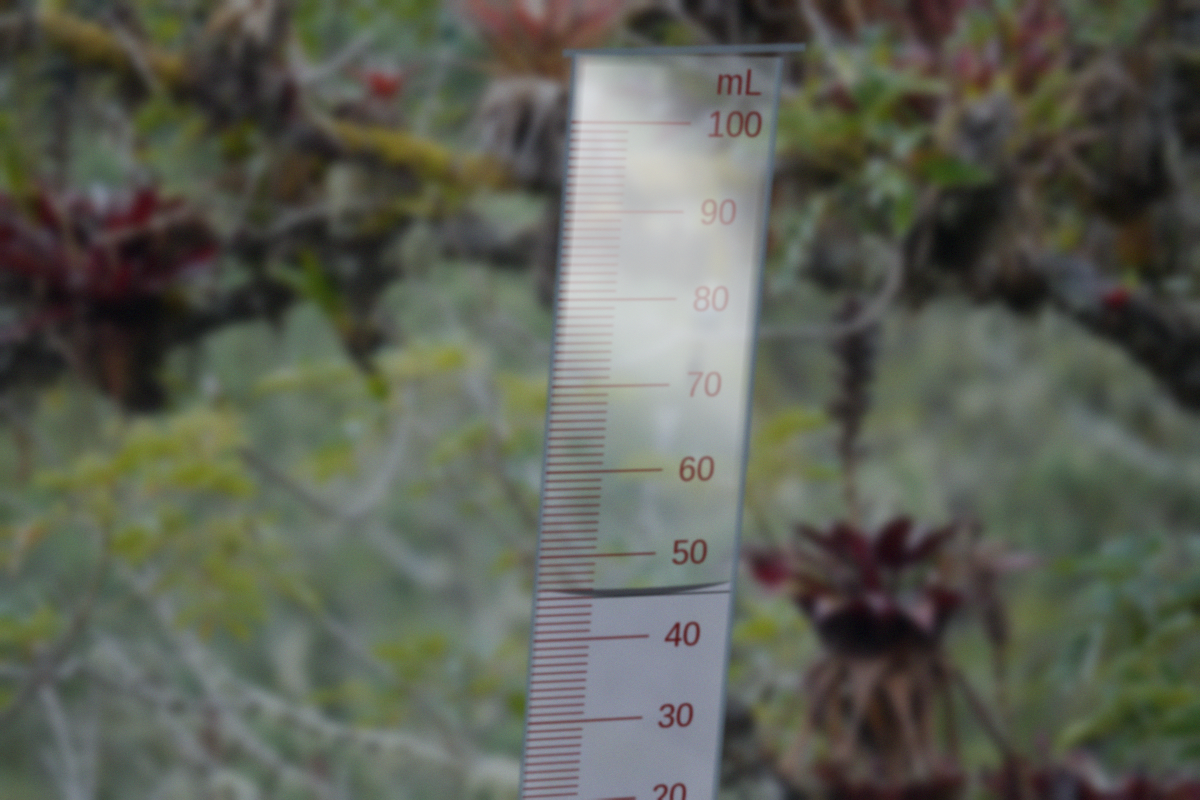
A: 45 mL
